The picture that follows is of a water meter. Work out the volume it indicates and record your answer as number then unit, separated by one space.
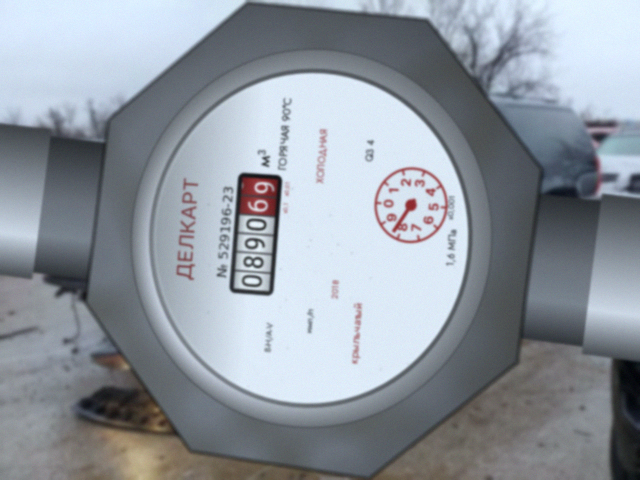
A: 890.688 m³
